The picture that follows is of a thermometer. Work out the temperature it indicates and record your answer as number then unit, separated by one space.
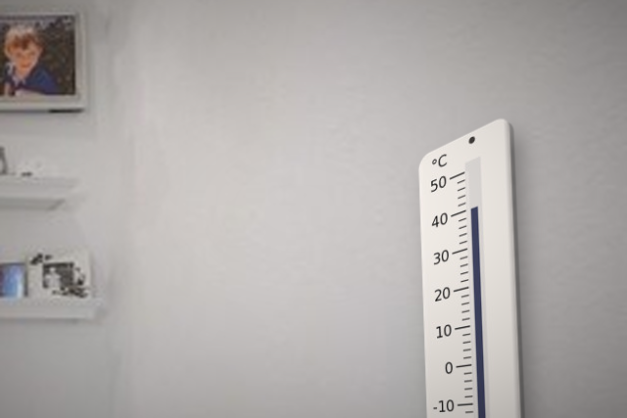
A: 40 °C
